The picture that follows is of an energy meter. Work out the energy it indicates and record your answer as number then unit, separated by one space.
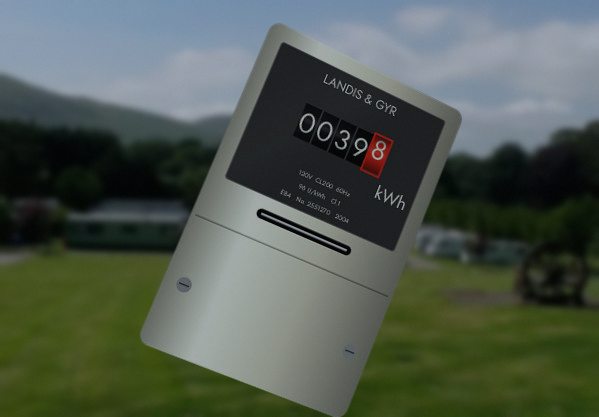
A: 39.8 kWh
